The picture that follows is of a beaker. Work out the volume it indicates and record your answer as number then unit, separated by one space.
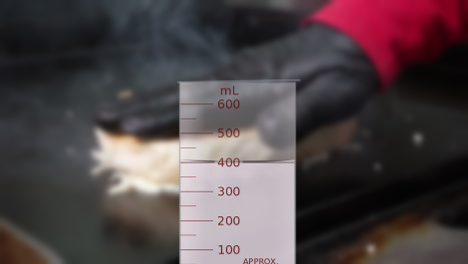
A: 400 mL
